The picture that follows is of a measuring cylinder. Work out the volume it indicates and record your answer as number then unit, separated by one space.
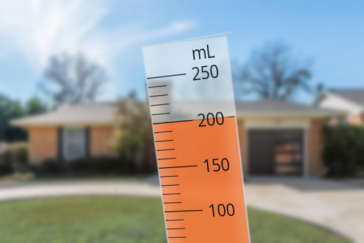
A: 200 mL
